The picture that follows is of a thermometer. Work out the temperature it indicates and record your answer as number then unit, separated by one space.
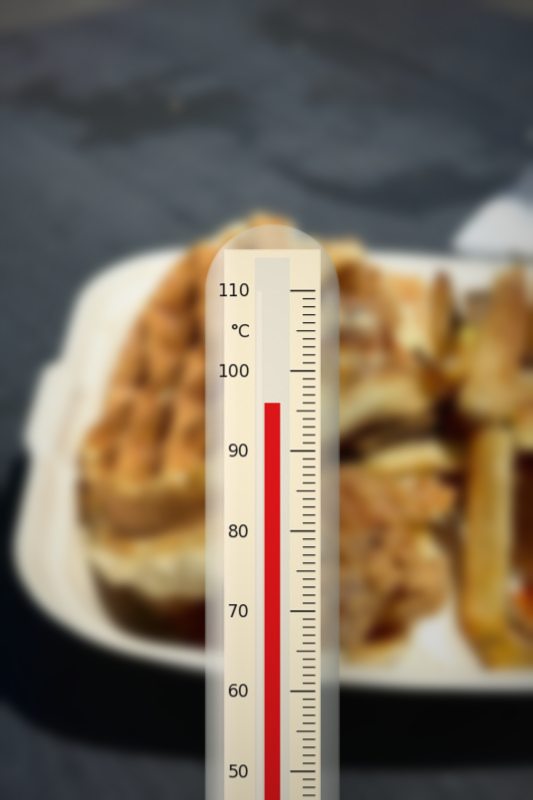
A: 96 °C
